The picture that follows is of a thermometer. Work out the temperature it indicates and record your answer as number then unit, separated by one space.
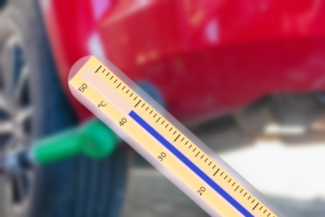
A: 40 °C
